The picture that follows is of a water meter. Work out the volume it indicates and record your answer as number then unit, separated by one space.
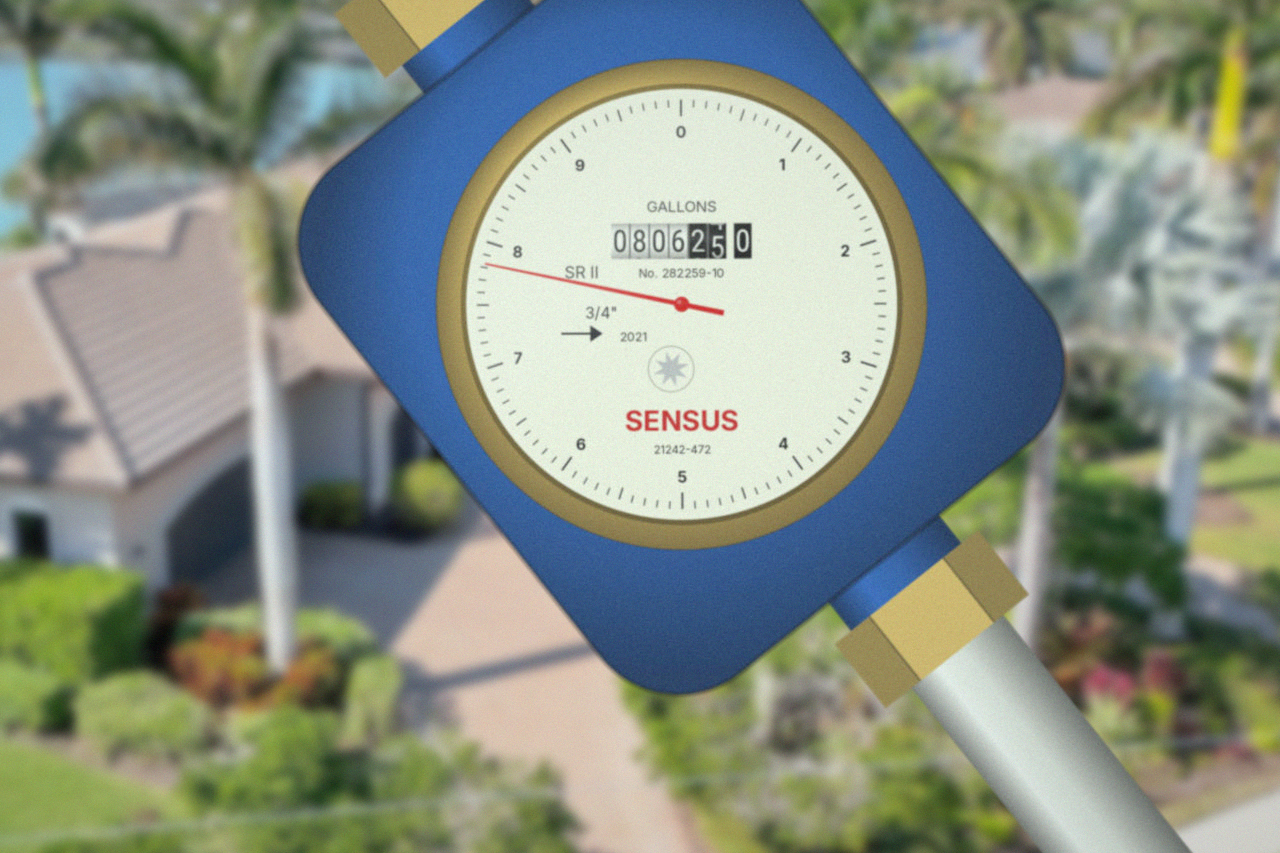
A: 806247.8 gal
